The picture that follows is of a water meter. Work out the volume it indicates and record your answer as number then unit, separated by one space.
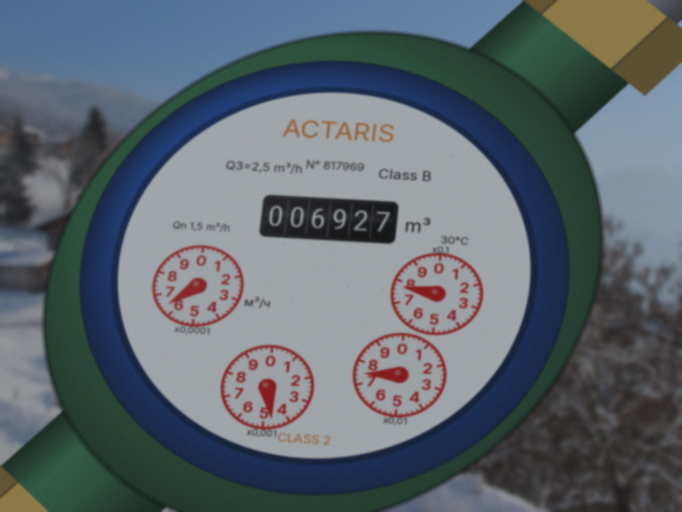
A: 6927.7746 m³
